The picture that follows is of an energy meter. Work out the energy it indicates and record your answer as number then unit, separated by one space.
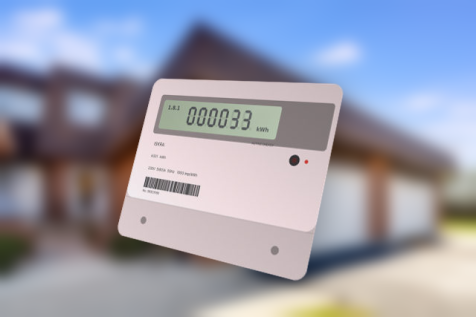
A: 33 kWh
